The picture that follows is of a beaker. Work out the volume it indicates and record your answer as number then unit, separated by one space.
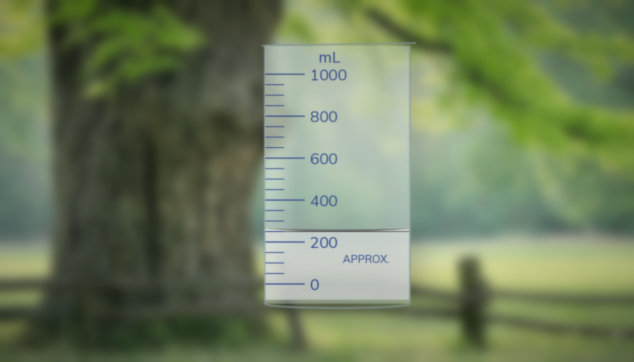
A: 250 mL
